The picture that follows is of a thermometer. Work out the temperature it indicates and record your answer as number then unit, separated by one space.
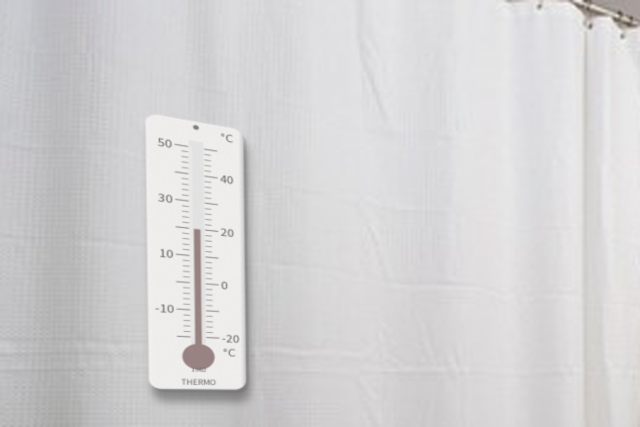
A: 20 °C
